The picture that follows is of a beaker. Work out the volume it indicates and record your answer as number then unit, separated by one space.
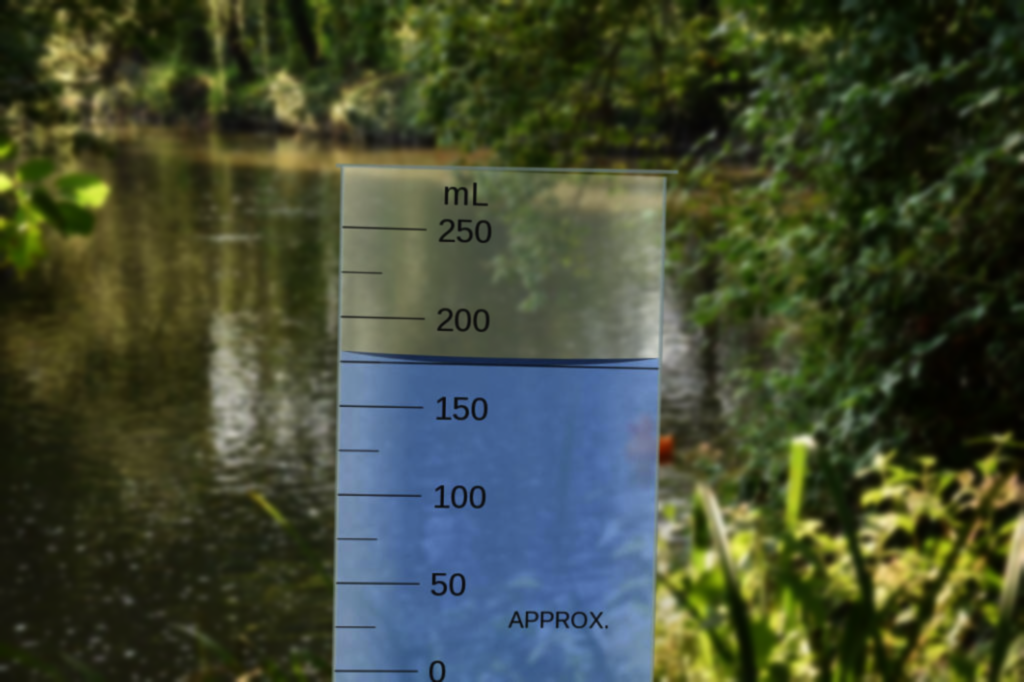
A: 175 mL
